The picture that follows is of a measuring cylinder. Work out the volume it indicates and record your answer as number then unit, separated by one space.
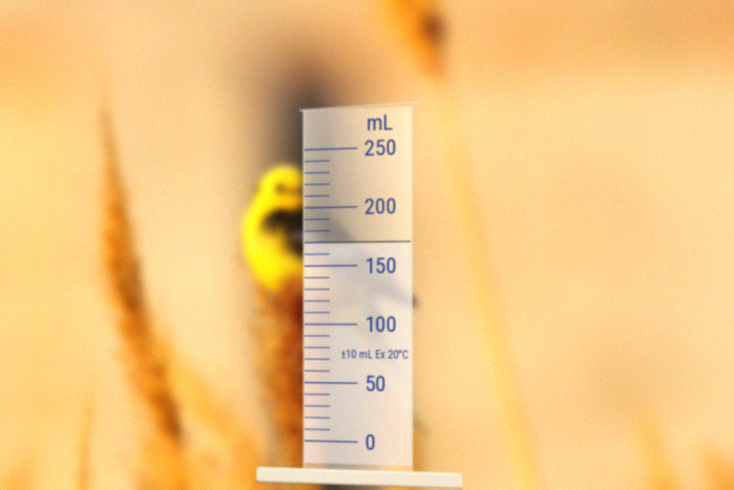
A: 170 mL
